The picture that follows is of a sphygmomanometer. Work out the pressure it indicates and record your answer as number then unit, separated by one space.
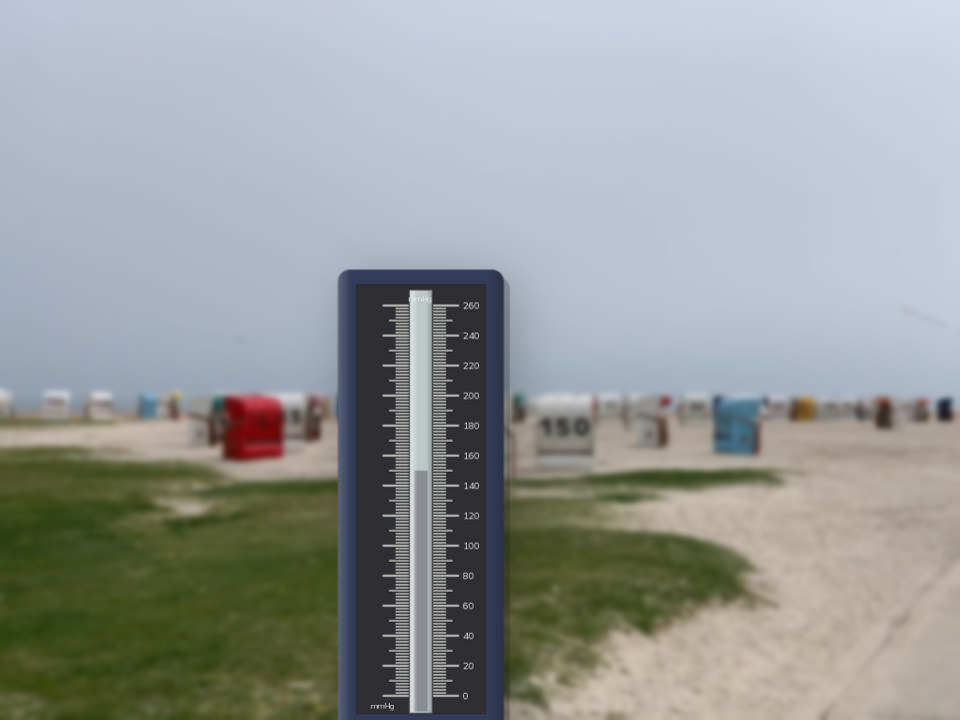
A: 150 mmHg
